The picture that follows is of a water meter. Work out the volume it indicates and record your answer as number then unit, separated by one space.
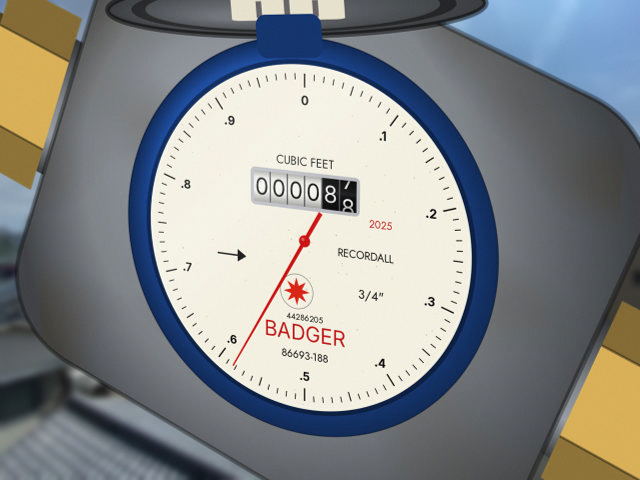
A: 87.58 ft³
